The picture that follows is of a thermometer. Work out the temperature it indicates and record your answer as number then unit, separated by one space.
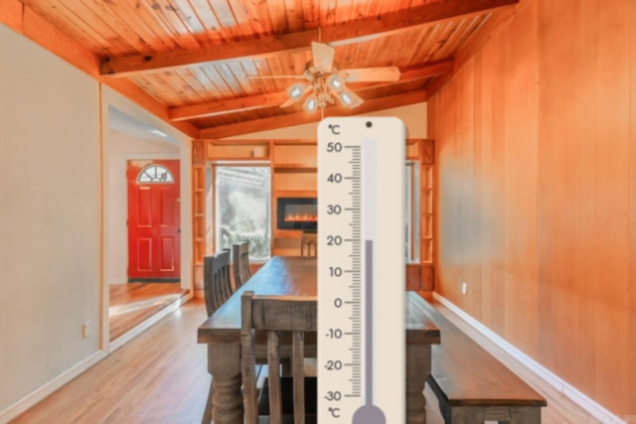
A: 20 °C
